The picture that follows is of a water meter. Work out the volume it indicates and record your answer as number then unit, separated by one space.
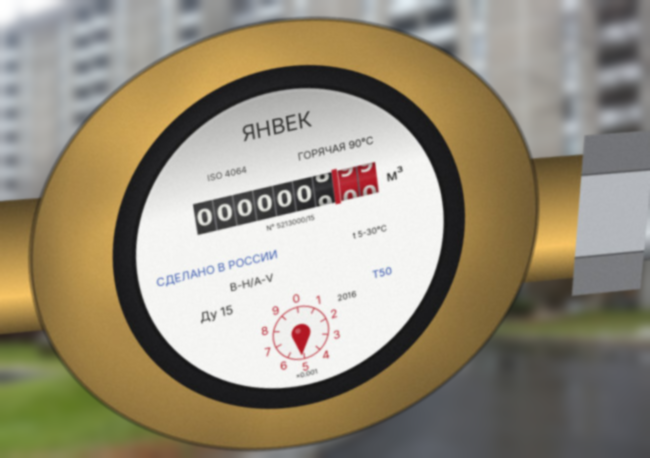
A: 8.995 m³
